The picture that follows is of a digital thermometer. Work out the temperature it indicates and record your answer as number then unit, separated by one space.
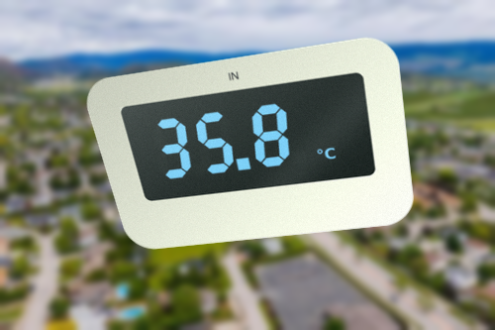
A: 35.8 °C
